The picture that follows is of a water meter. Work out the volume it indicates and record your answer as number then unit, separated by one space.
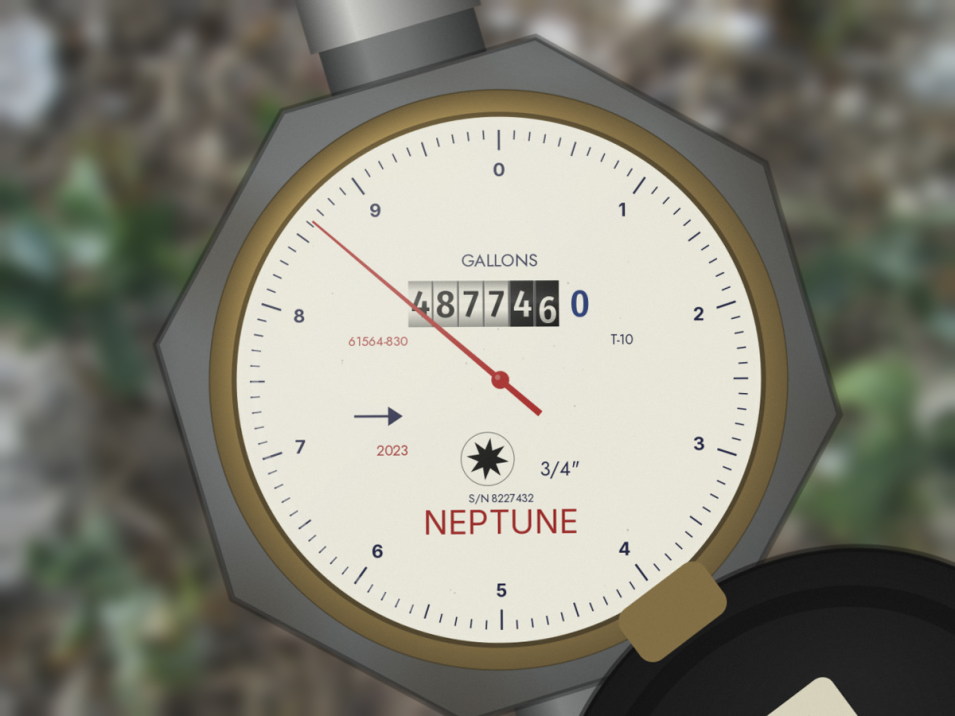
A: 4877458.6 gal
